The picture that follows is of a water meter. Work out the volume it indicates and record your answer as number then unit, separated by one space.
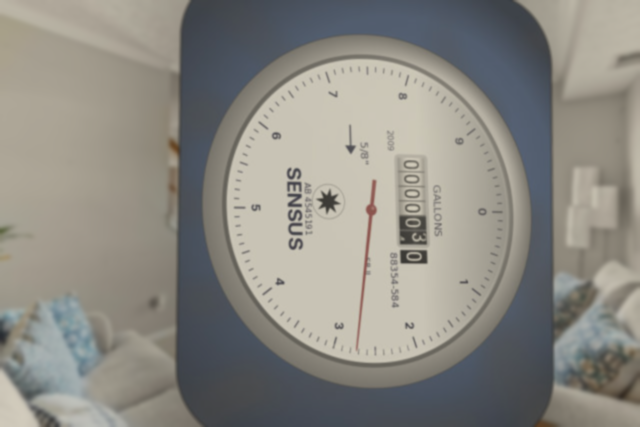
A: 32.7 gal
